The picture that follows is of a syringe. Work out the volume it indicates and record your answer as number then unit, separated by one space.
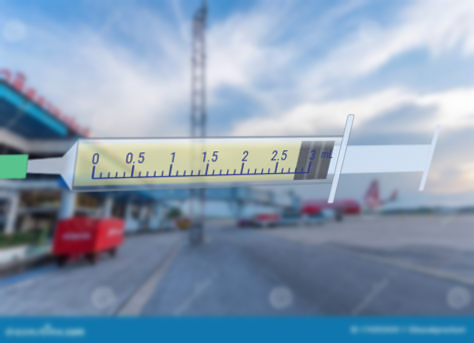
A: 2.8 mL
